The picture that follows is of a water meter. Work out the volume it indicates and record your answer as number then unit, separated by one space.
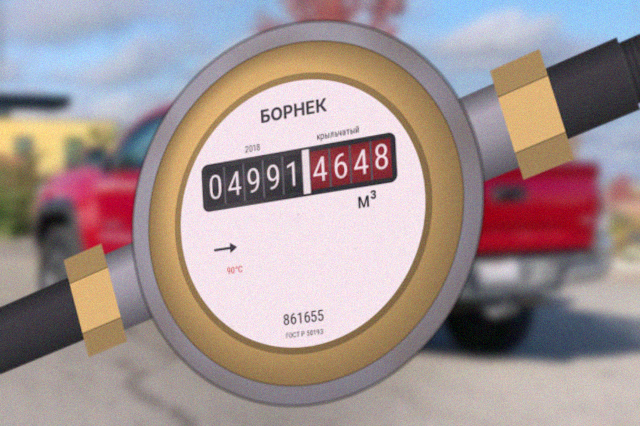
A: 4991.4648 m³
